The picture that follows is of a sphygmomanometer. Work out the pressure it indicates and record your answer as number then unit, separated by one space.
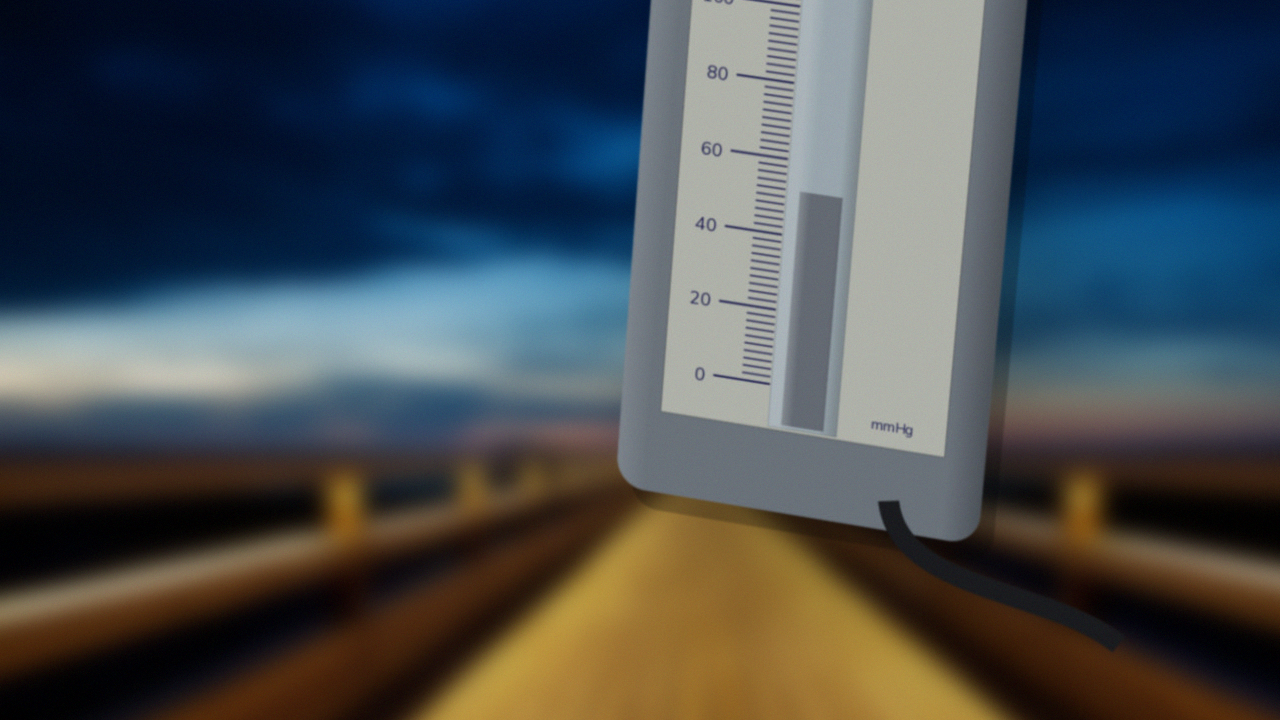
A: 52 mmHg
